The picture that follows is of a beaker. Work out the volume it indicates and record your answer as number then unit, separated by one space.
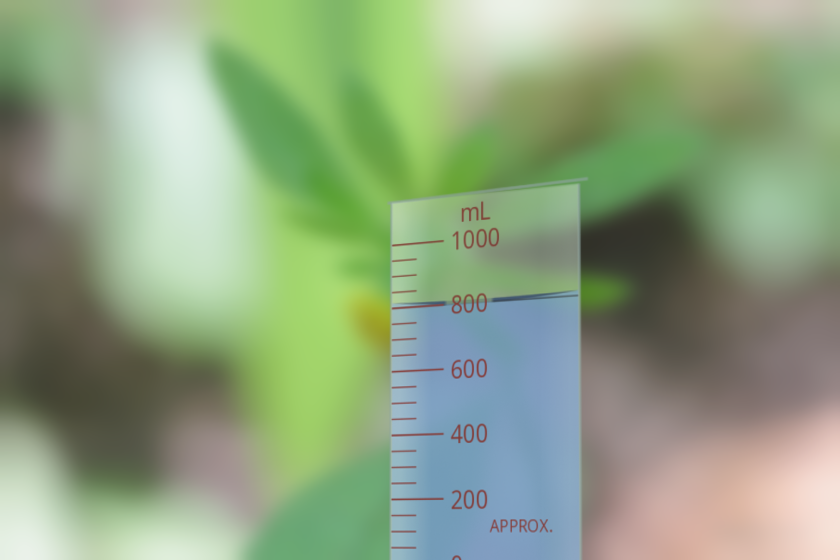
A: 800 mL
